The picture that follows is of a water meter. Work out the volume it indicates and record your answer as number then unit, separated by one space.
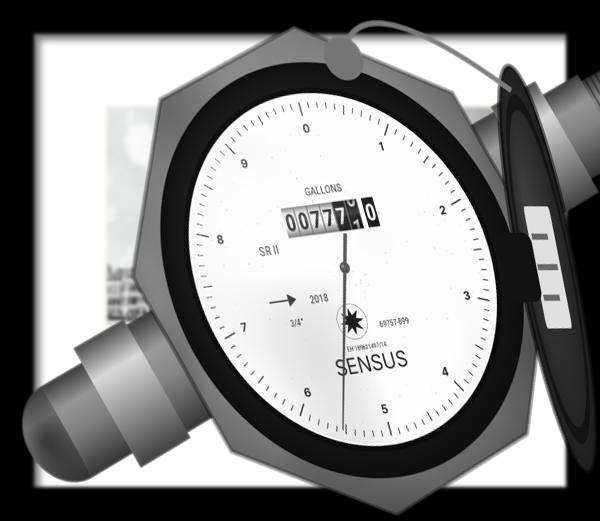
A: 77705.5 gal
